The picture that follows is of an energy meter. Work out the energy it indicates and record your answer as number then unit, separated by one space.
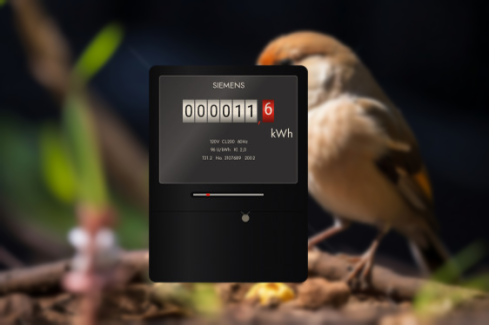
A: 11.6 kWh
